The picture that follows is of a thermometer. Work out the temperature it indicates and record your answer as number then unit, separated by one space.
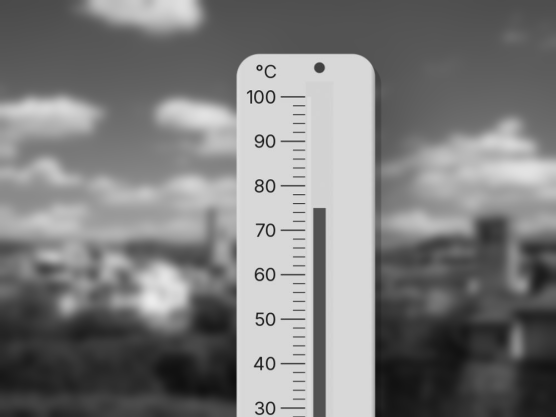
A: 75 °C
